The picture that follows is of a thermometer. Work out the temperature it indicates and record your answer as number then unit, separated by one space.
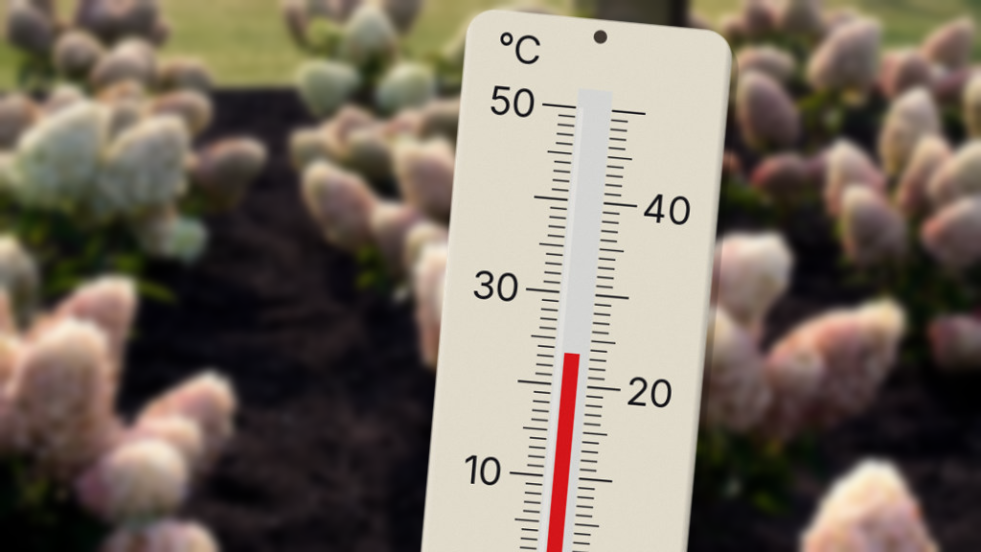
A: 23.5 °C
